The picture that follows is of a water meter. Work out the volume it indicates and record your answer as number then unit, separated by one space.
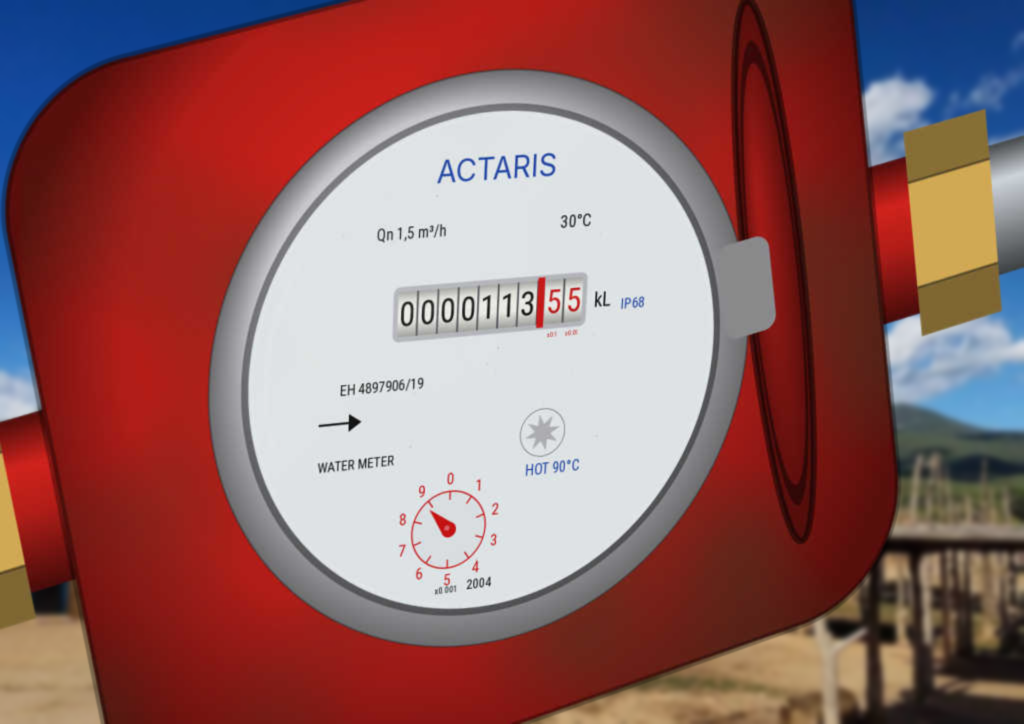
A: 113.558 kL
